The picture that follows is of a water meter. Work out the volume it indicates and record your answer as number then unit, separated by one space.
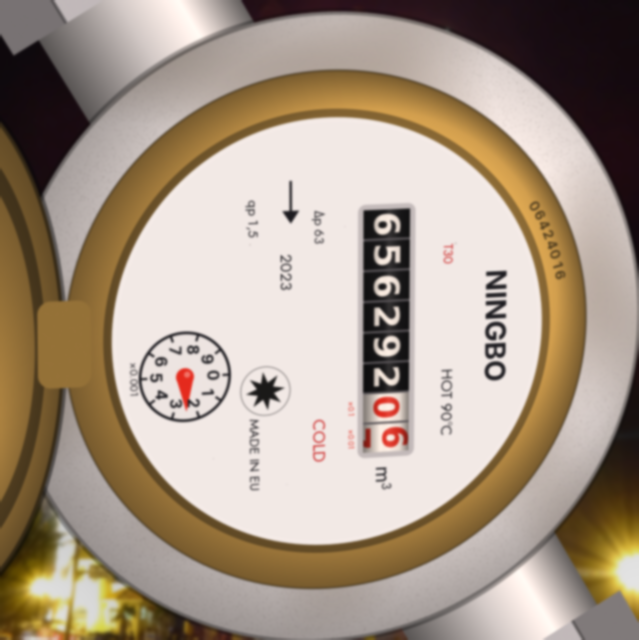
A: 656292.062 m³
